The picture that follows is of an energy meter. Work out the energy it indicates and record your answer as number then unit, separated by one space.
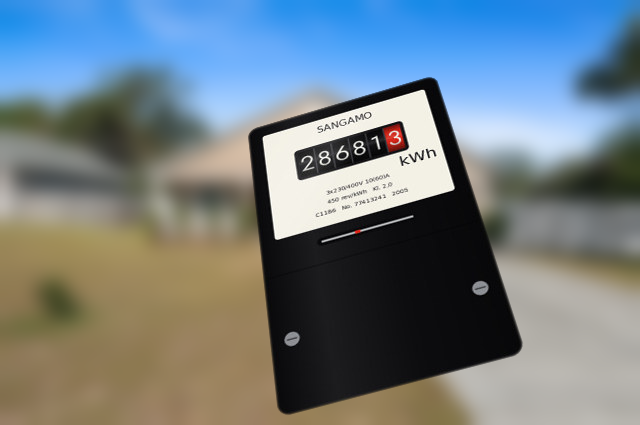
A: 28681.3 kWh
